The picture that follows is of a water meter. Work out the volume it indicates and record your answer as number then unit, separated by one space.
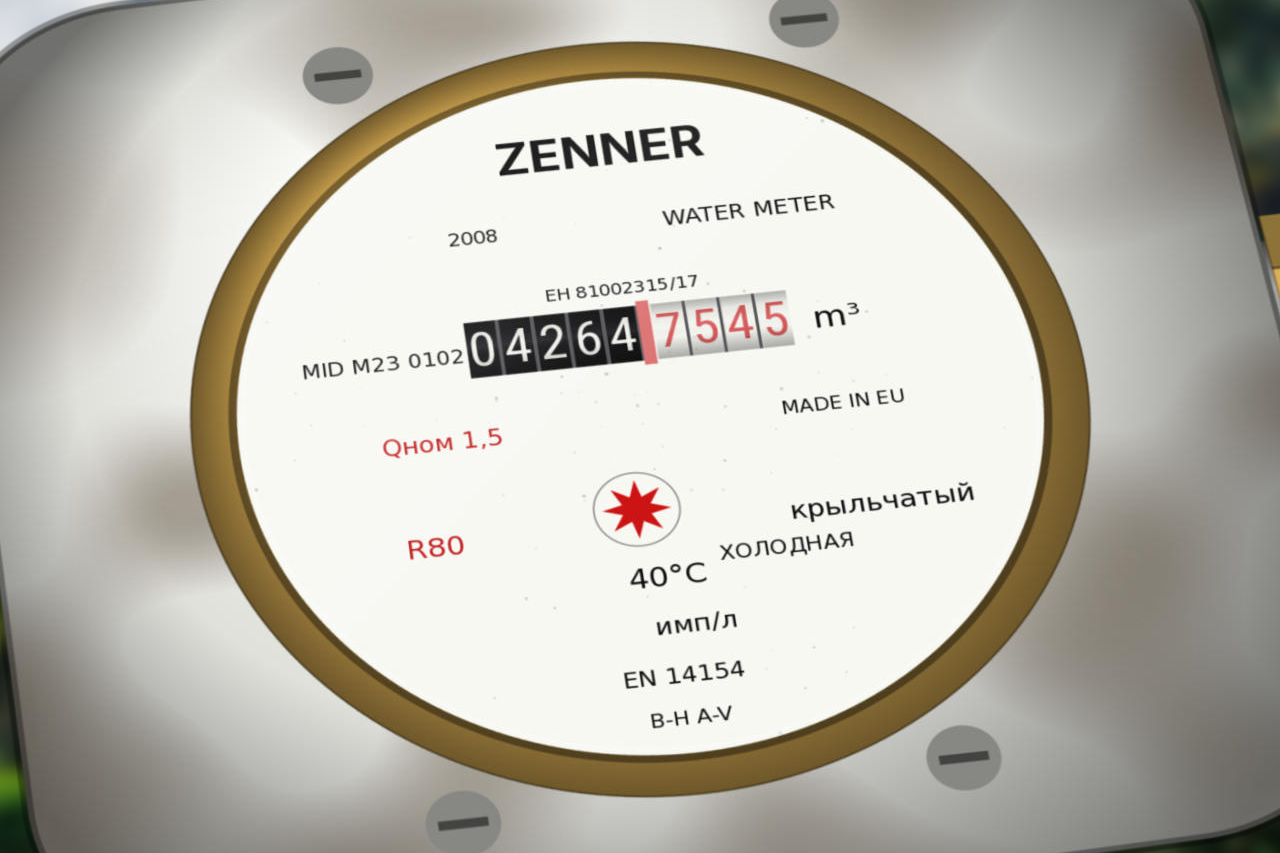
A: 4264.7545 m³
